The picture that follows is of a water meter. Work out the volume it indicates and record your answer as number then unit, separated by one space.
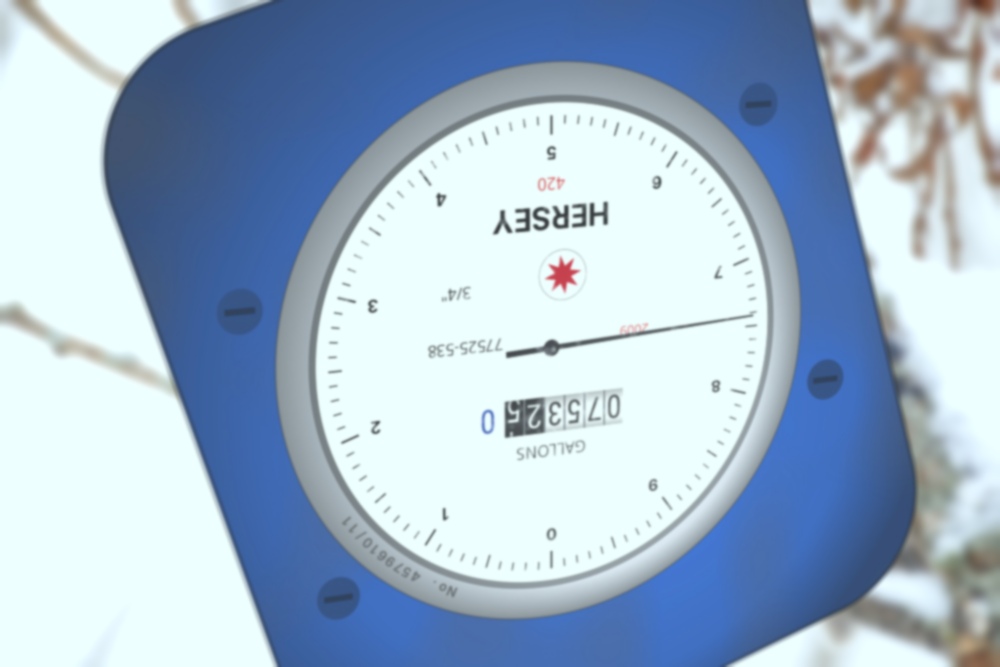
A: 753247.4 gal
